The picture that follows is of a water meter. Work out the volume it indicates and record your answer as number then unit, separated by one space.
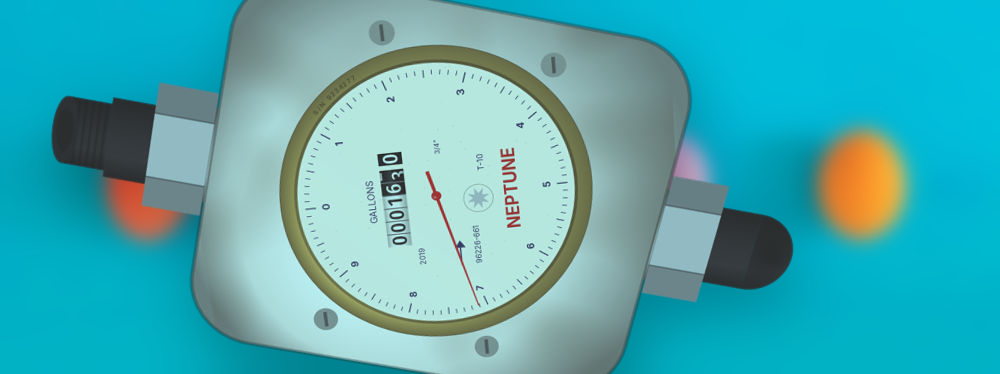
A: 1627.1 gal
